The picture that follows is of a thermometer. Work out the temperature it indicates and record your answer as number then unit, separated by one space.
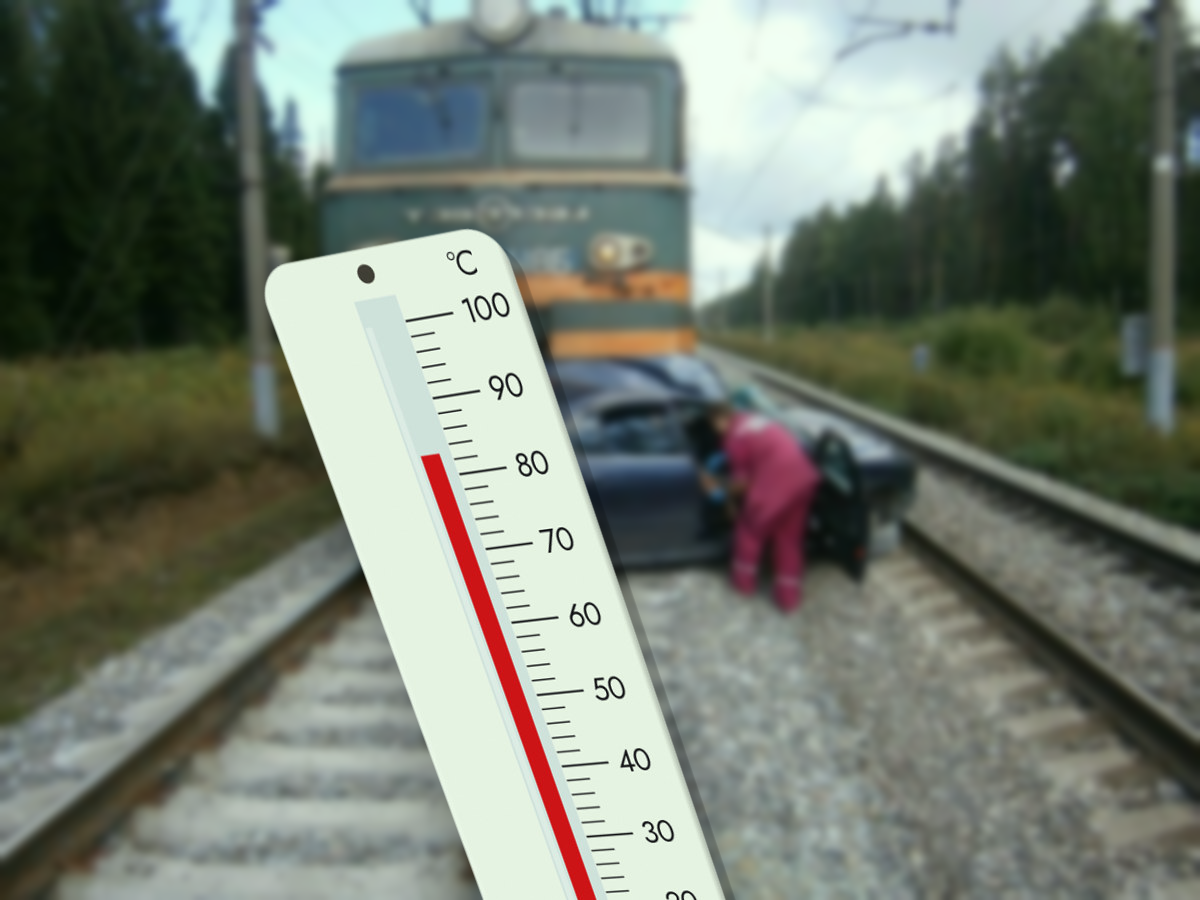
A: 83 °C
